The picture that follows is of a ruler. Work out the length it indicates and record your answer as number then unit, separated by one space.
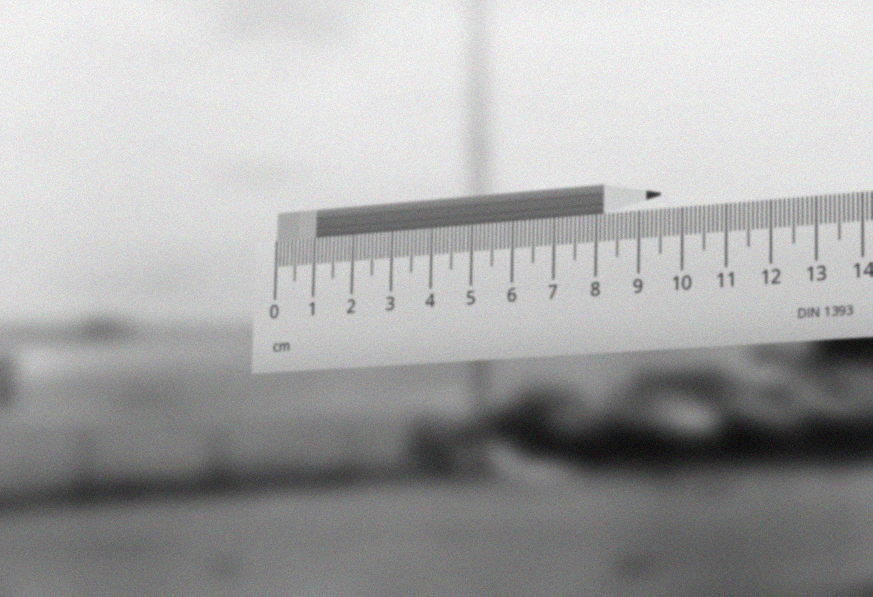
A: 9.5 cm
